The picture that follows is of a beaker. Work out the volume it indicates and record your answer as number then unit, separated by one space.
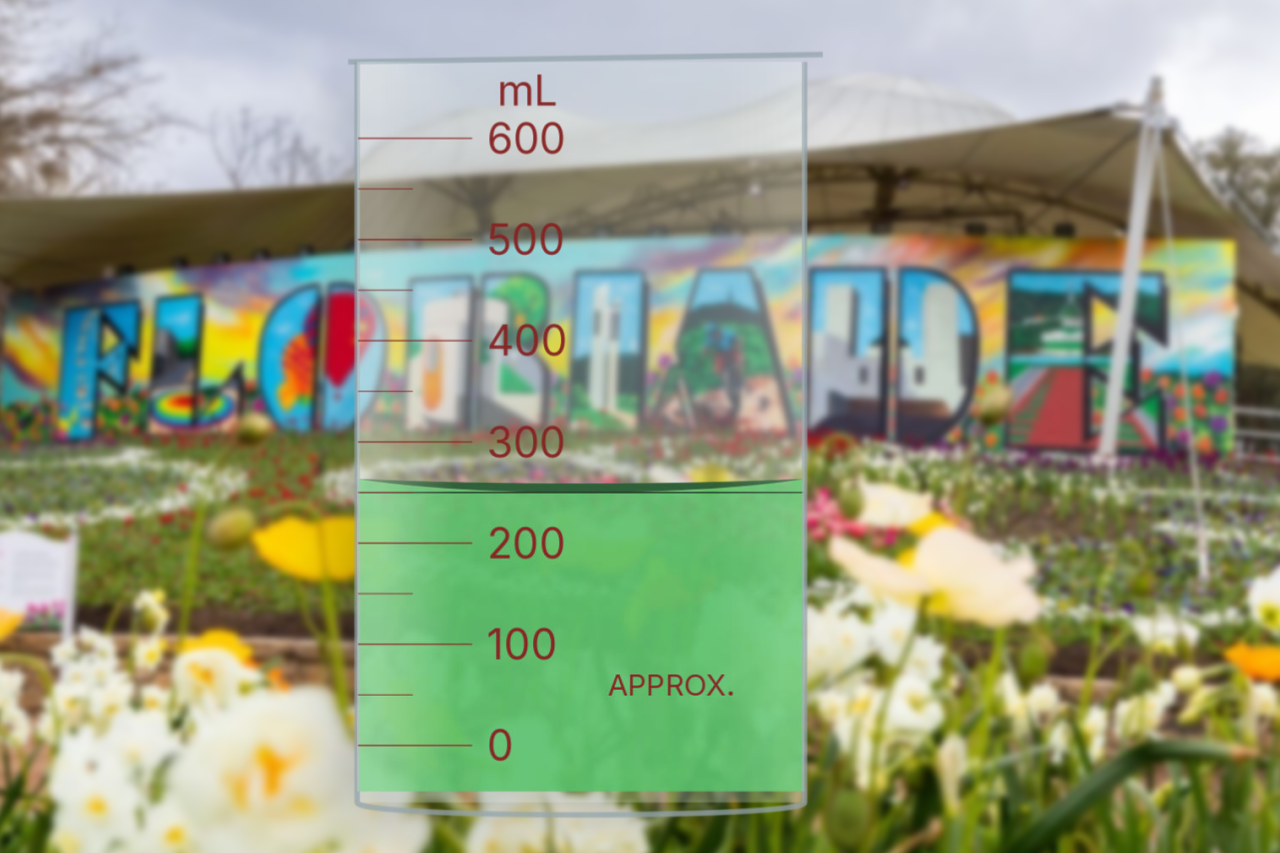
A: 250 mL
